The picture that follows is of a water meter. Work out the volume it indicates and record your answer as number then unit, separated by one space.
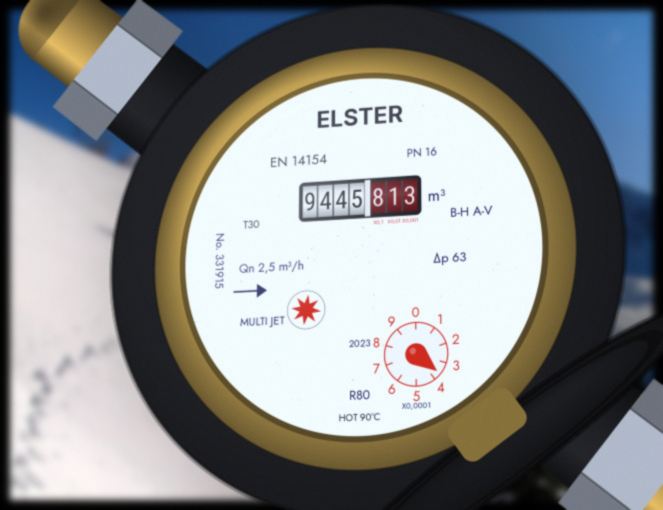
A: 9445.8133 m³
